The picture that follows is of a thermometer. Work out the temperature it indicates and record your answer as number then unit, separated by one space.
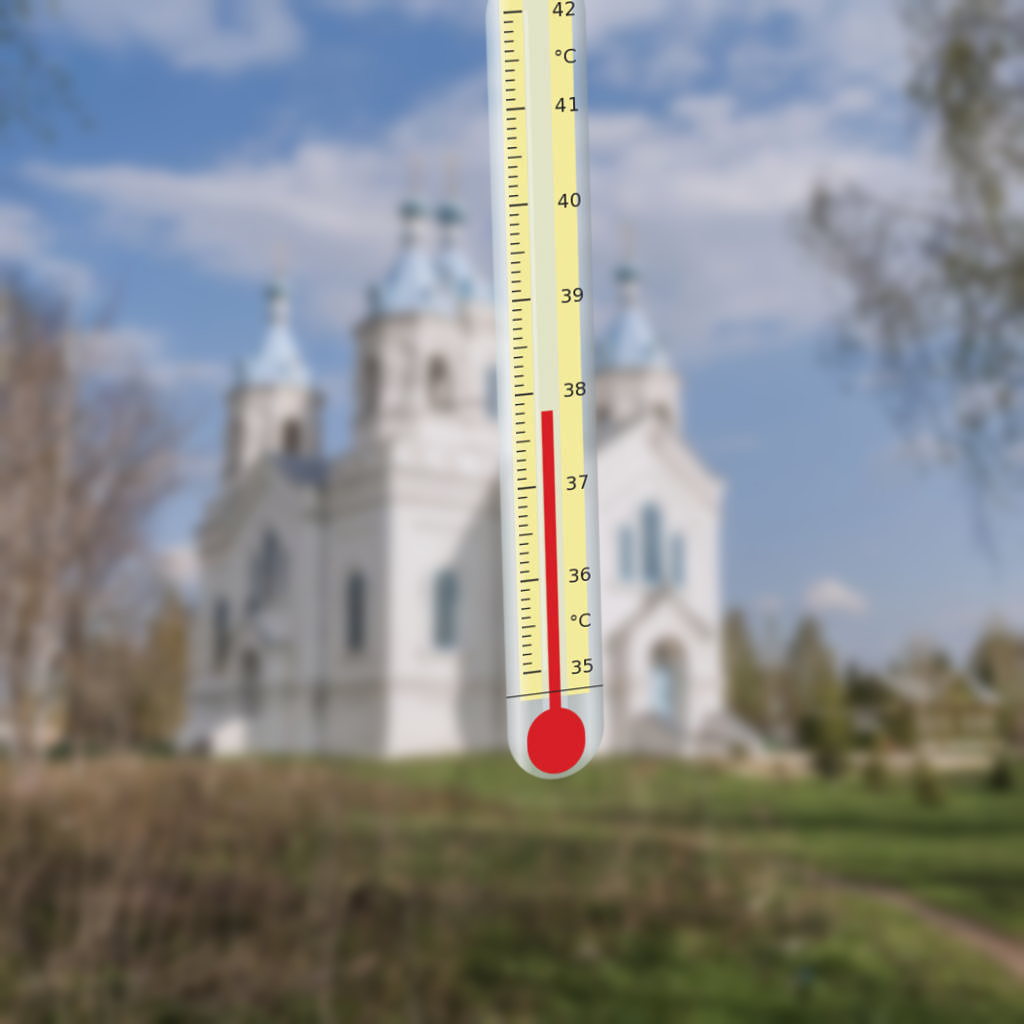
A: 37.8 °C
